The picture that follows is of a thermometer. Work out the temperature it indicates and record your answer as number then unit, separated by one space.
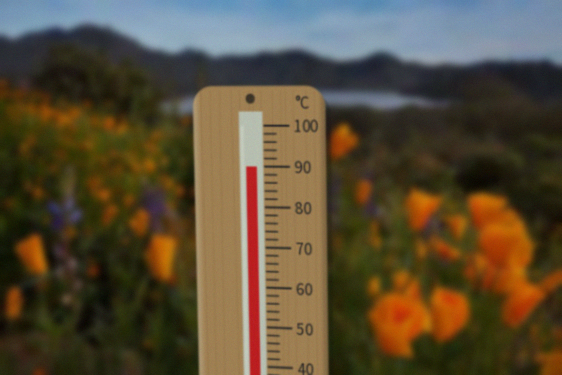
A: 90 °C
